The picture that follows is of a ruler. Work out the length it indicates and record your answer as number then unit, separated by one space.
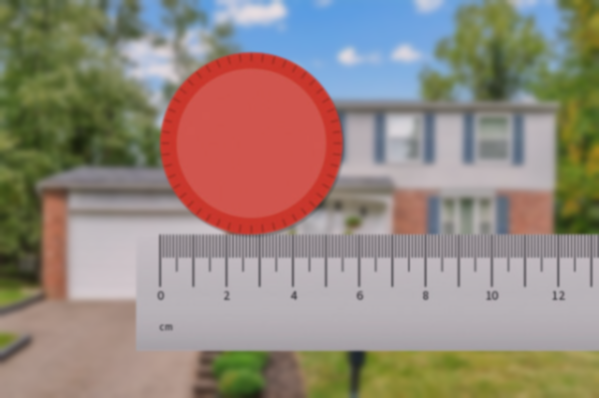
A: 5.5 cm
